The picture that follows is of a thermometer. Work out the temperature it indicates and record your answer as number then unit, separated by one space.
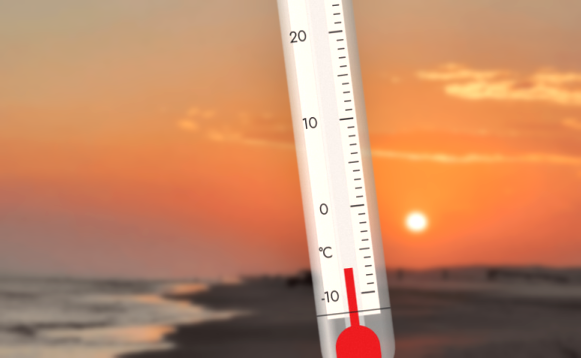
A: -7 °C
